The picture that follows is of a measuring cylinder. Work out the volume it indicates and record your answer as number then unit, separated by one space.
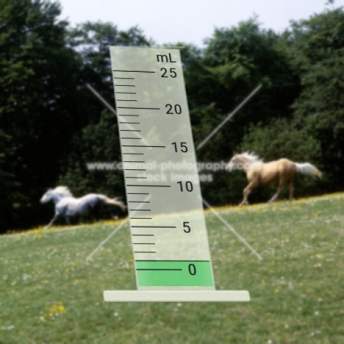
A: 1 mL
